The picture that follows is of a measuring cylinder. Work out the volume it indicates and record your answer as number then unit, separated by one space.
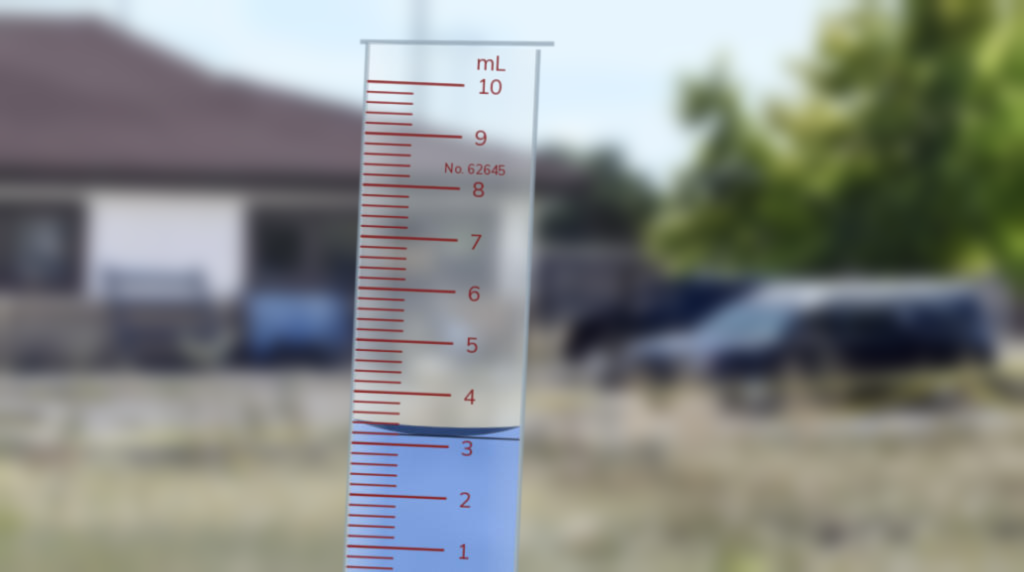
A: 3.2 mL
